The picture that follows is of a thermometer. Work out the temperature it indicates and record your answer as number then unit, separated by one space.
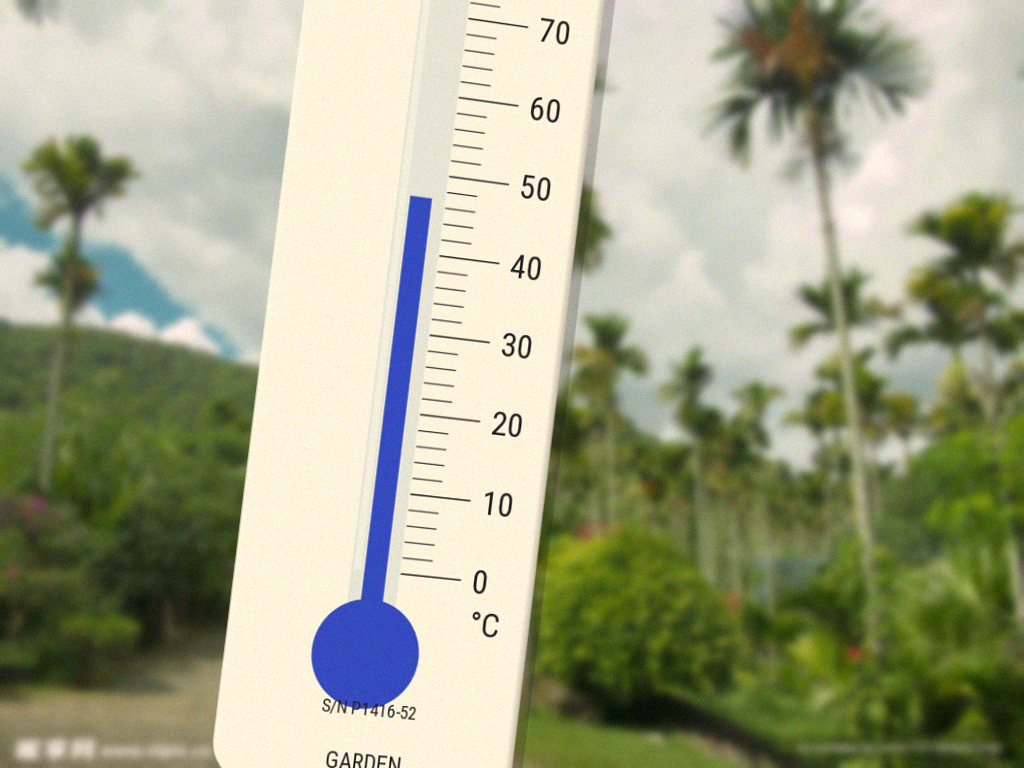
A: 47 °C
